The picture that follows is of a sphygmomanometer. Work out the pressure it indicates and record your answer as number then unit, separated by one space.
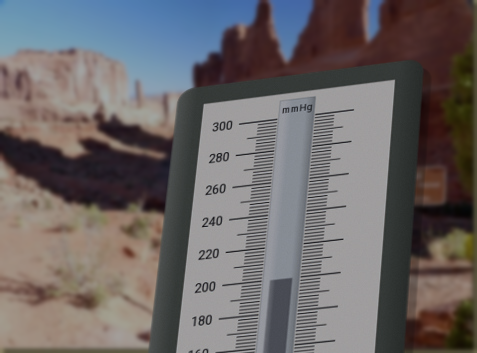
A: 200 mmHg
